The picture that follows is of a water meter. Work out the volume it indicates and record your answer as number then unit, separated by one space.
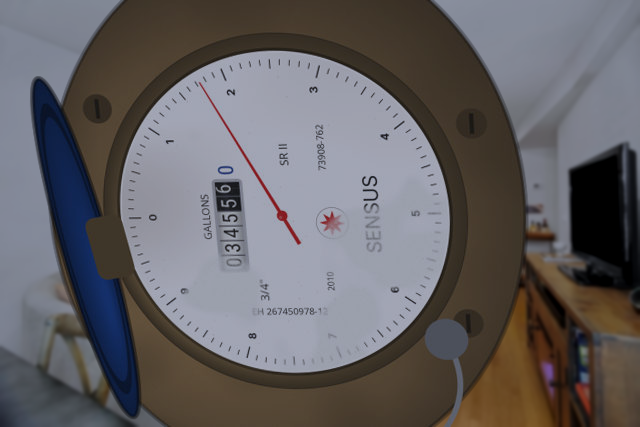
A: 345561.7 gal
